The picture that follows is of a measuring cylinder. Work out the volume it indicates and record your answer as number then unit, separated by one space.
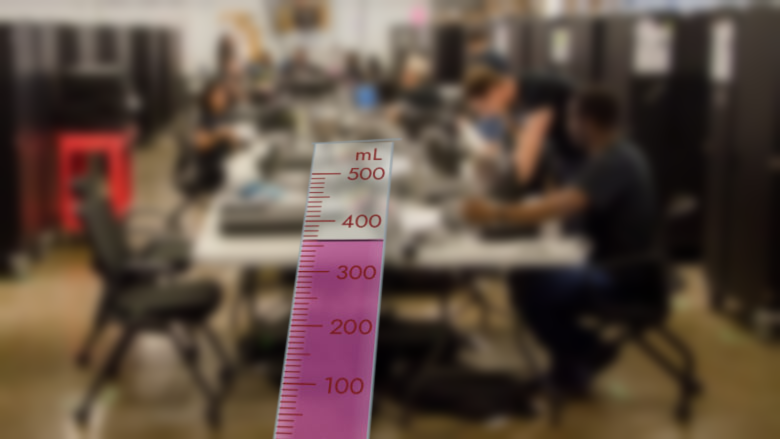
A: 360 mL
